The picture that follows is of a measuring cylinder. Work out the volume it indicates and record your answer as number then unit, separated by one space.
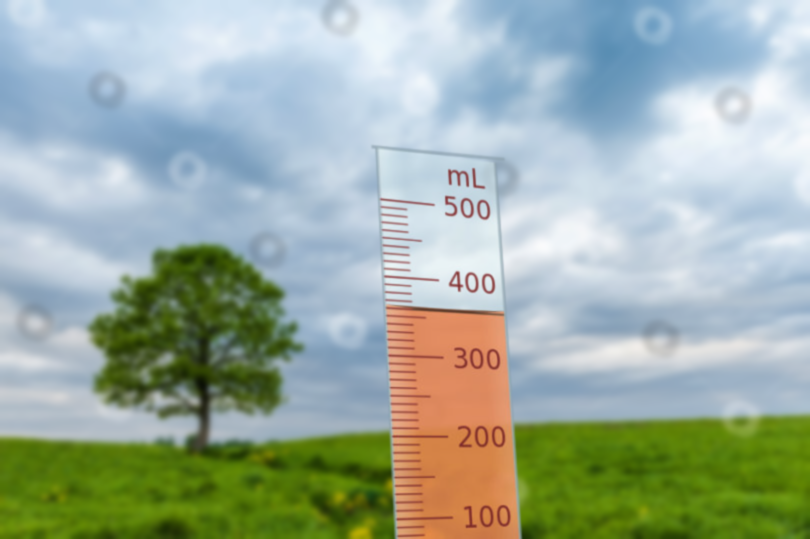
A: 360 mL
